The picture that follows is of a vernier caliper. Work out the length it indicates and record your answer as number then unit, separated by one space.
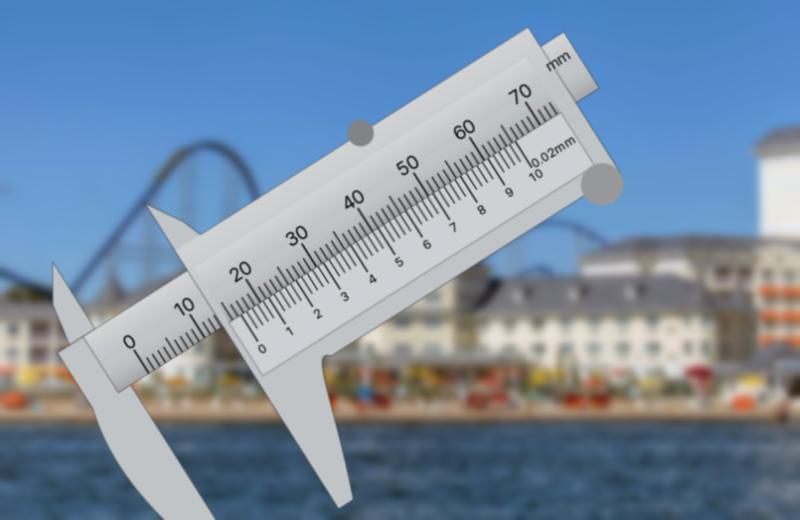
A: 16.5 mm
